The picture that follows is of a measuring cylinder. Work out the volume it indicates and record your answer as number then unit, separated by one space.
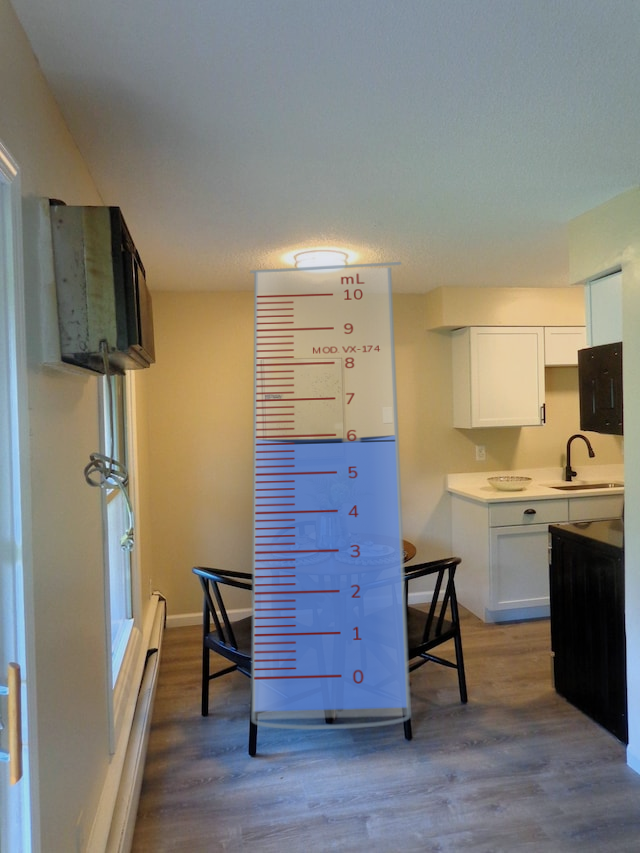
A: 5.8 mL
